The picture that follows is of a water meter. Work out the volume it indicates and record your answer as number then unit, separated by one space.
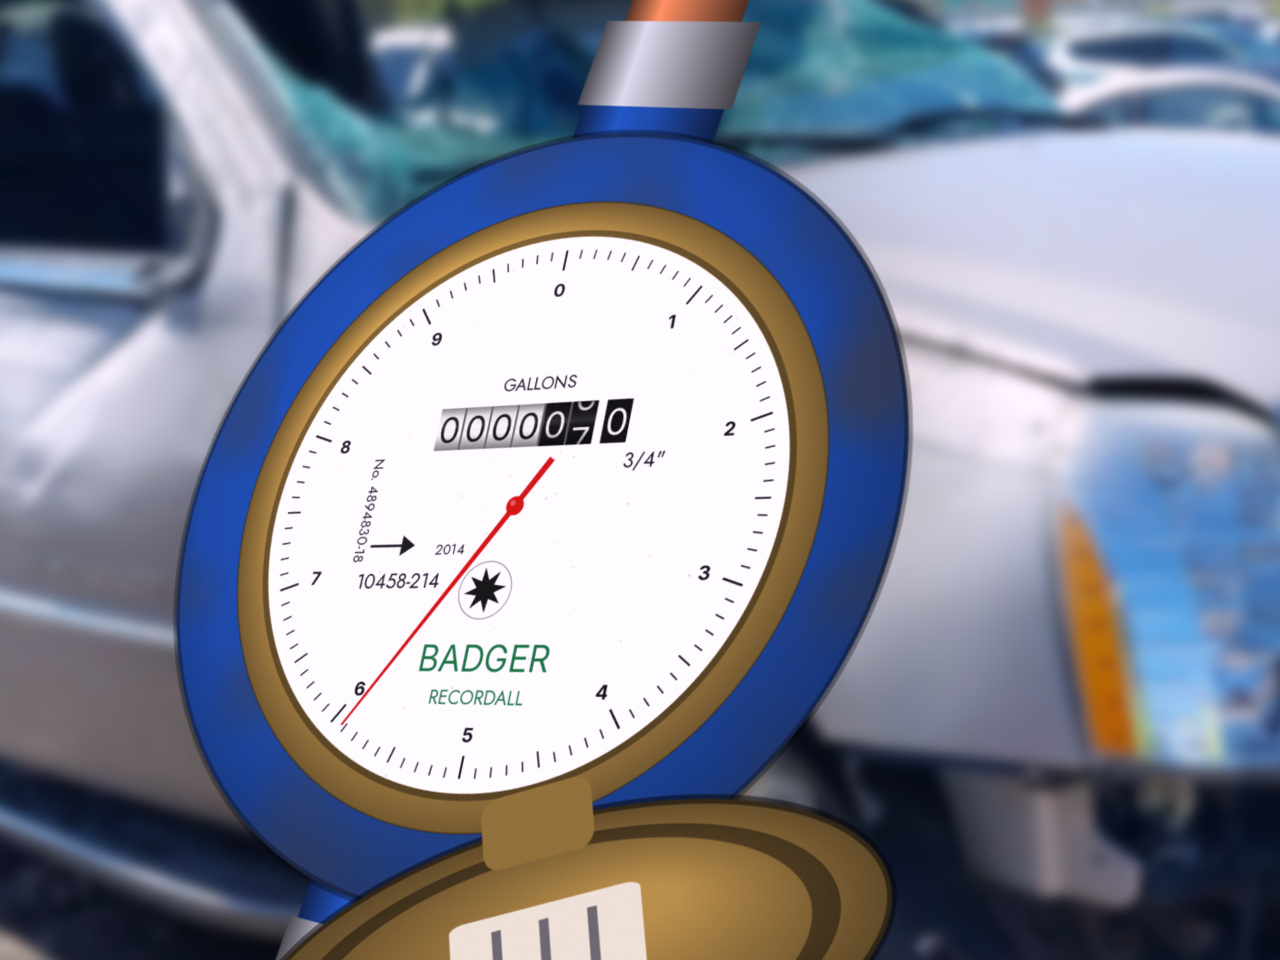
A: 65.9 gal
